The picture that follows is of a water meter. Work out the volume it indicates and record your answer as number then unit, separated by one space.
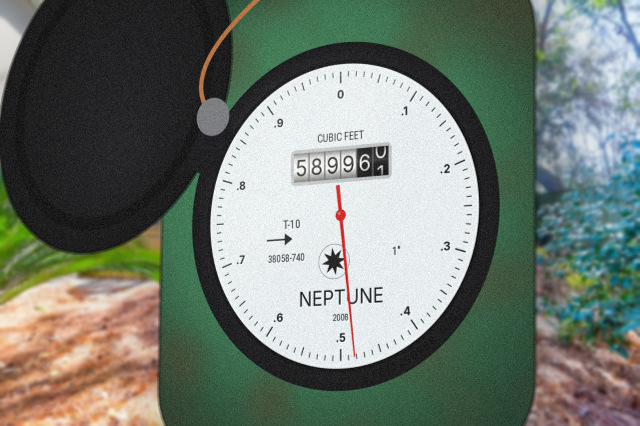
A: 589960.48 ft³
